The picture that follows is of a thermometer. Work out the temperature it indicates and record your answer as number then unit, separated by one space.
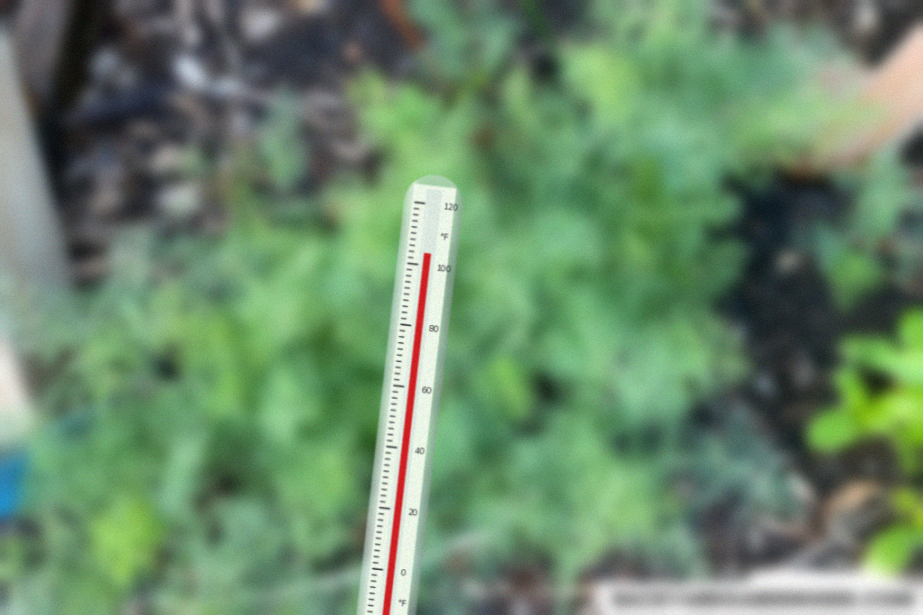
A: 104 °F
